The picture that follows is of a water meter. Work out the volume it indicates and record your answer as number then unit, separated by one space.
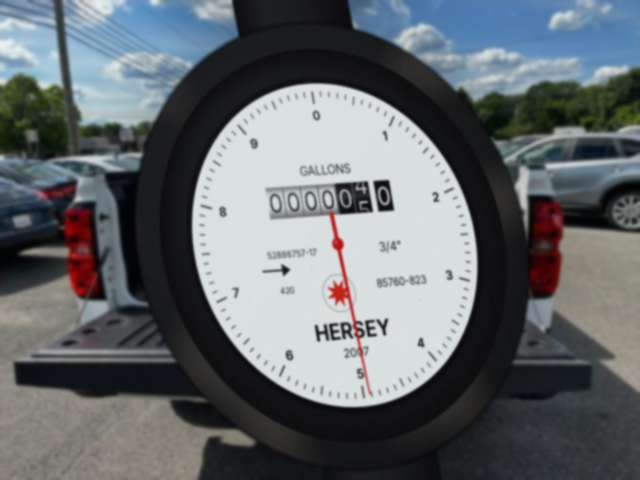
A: 44.9 gal
